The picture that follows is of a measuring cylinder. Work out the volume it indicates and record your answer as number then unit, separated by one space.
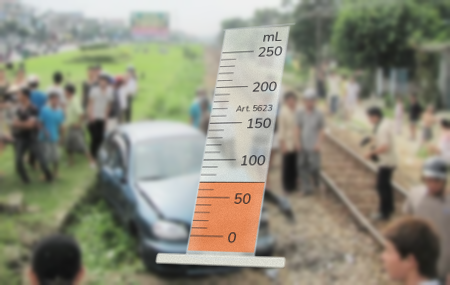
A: 70 mL
